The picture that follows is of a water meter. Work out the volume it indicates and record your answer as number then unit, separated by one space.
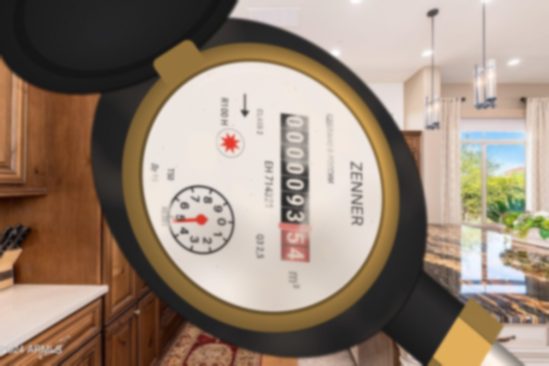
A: 93.544 m³
